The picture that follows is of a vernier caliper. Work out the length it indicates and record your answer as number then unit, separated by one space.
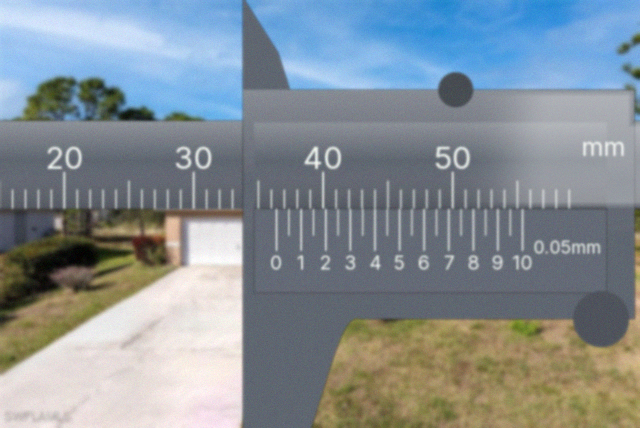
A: 36.4 mm
